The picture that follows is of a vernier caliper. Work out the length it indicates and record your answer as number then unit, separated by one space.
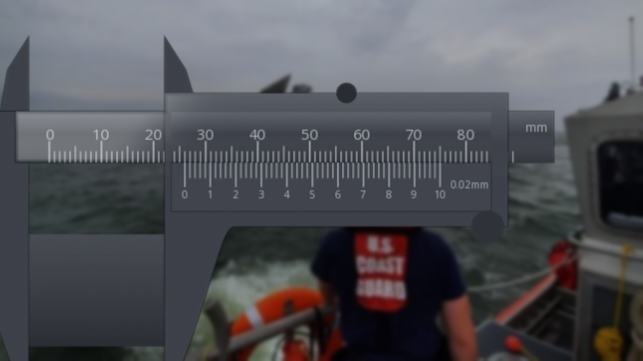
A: 26.0 mm
